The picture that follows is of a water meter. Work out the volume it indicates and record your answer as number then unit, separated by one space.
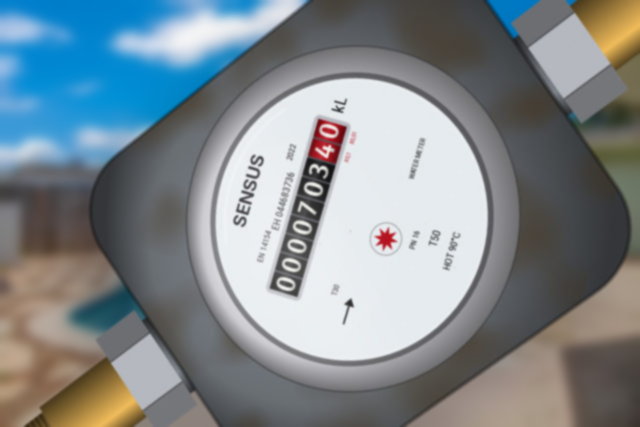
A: 703.40 kL
